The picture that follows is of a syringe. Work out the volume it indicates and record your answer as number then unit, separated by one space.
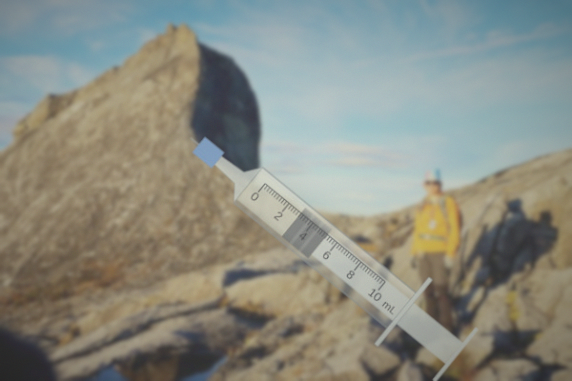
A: 3 mL
